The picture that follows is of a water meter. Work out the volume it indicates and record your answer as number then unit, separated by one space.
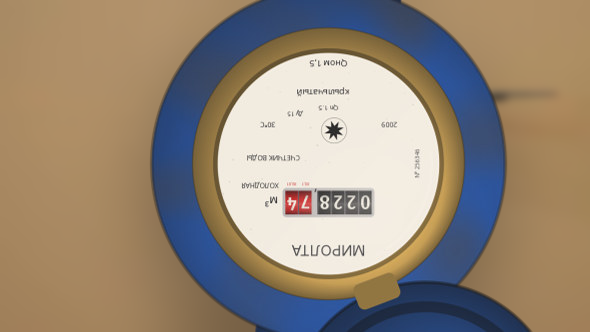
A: 228.74 m³
